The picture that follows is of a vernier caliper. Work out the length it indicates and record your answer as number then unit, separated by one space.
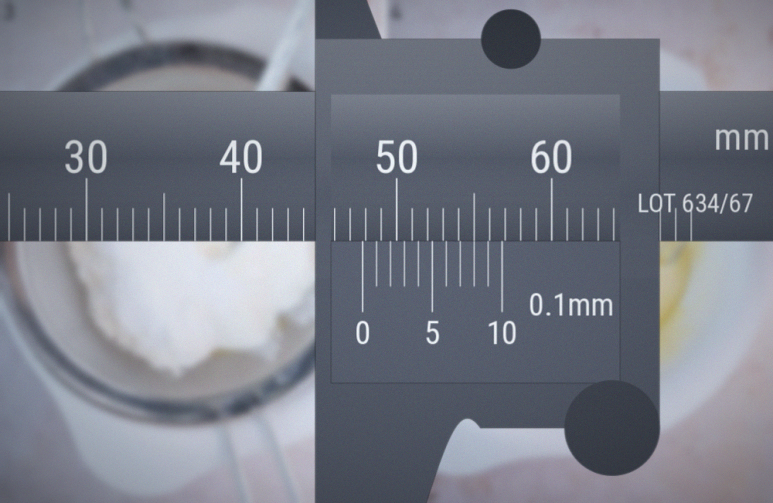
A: 47.8 mm
